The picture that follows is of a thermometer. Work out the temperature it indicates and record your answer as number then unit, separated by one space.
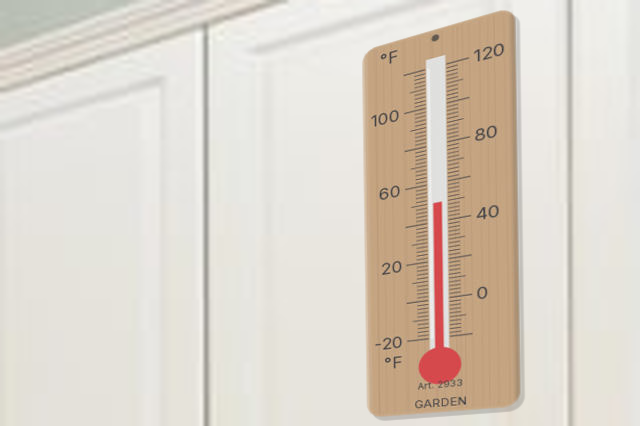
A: 50 °F
